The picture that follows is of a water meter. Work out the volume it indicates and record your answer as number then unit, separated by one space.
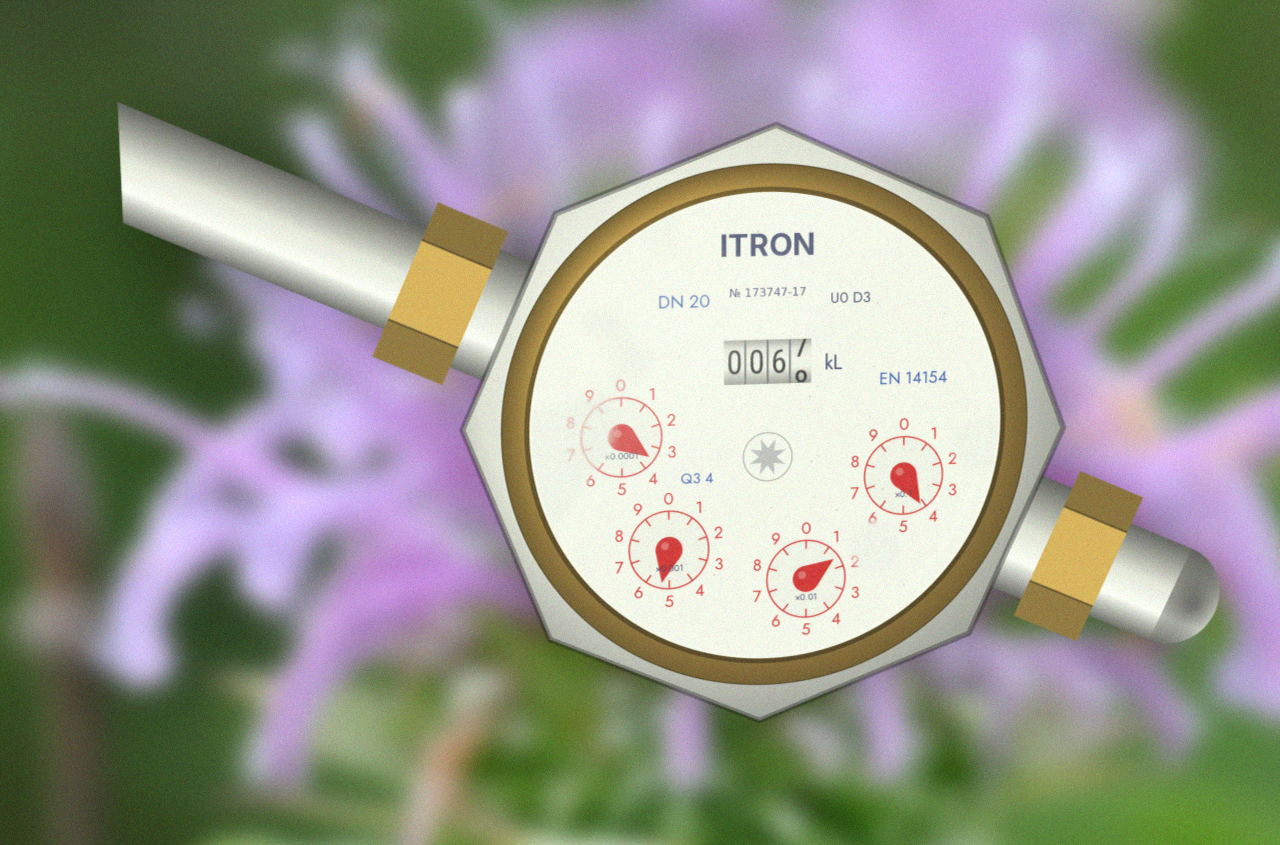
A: 67.4153 kL
